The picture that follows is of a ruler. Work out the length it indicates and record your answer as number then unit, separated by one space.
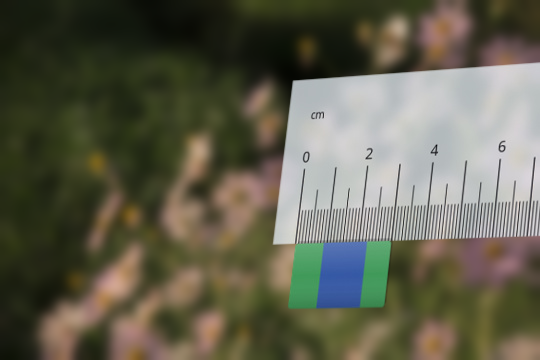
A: 3 cm
